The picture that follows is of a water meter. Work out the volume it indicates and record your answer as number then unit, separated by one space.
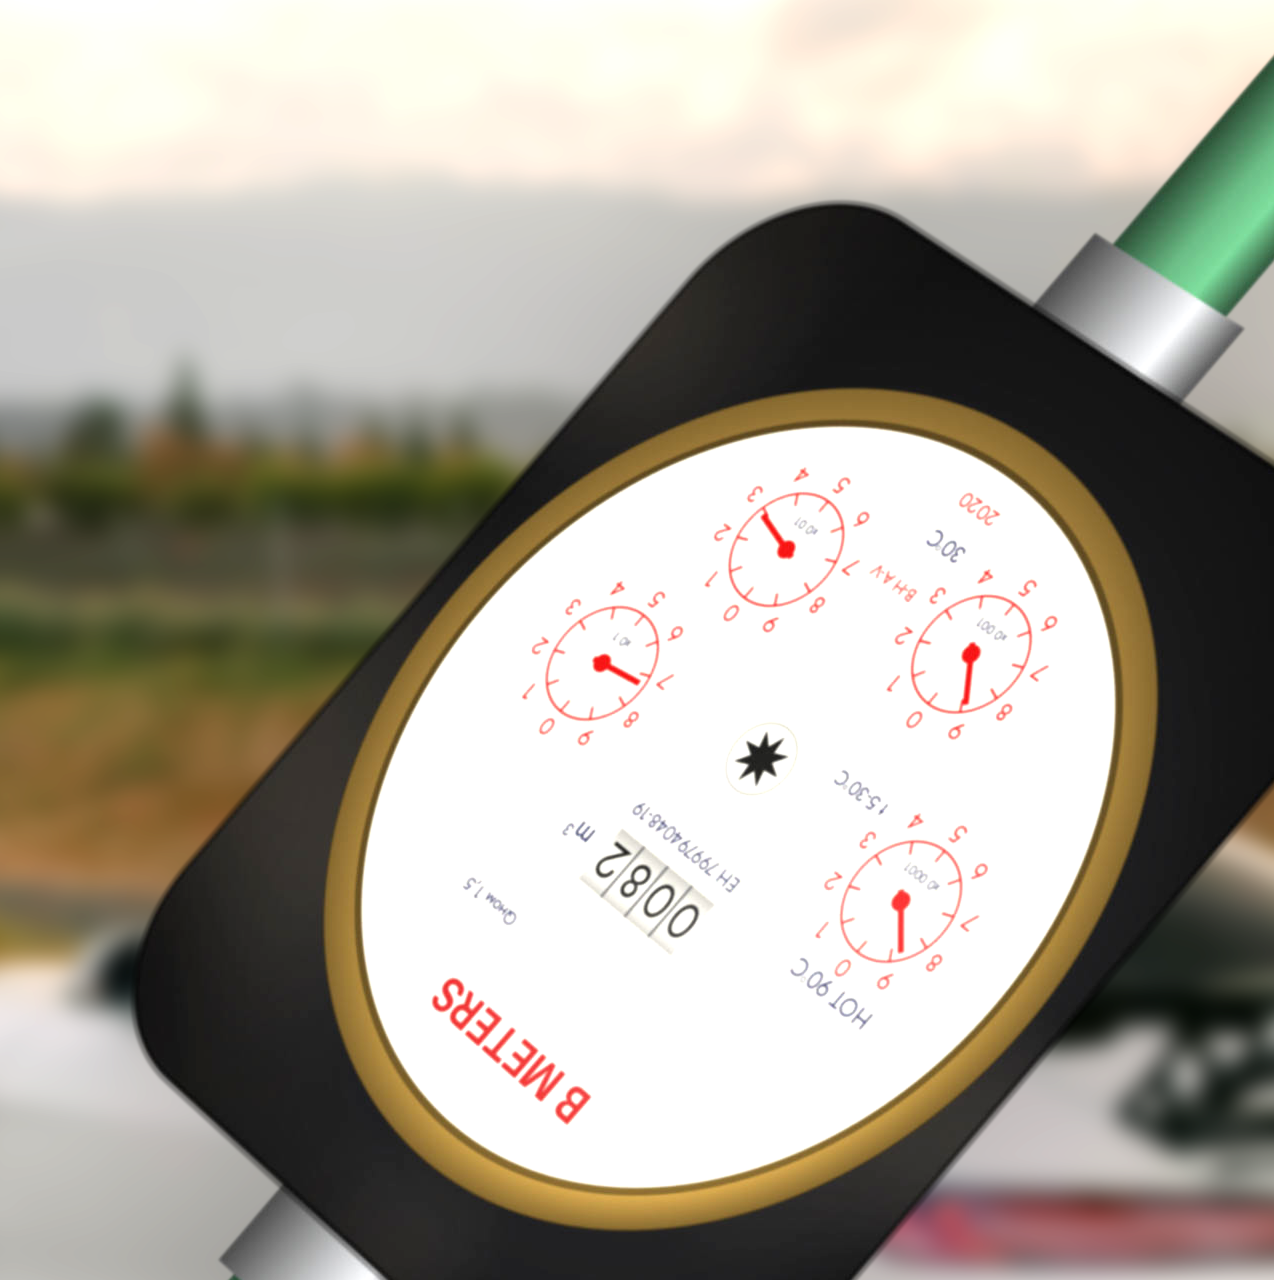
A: 82.7288 m³
